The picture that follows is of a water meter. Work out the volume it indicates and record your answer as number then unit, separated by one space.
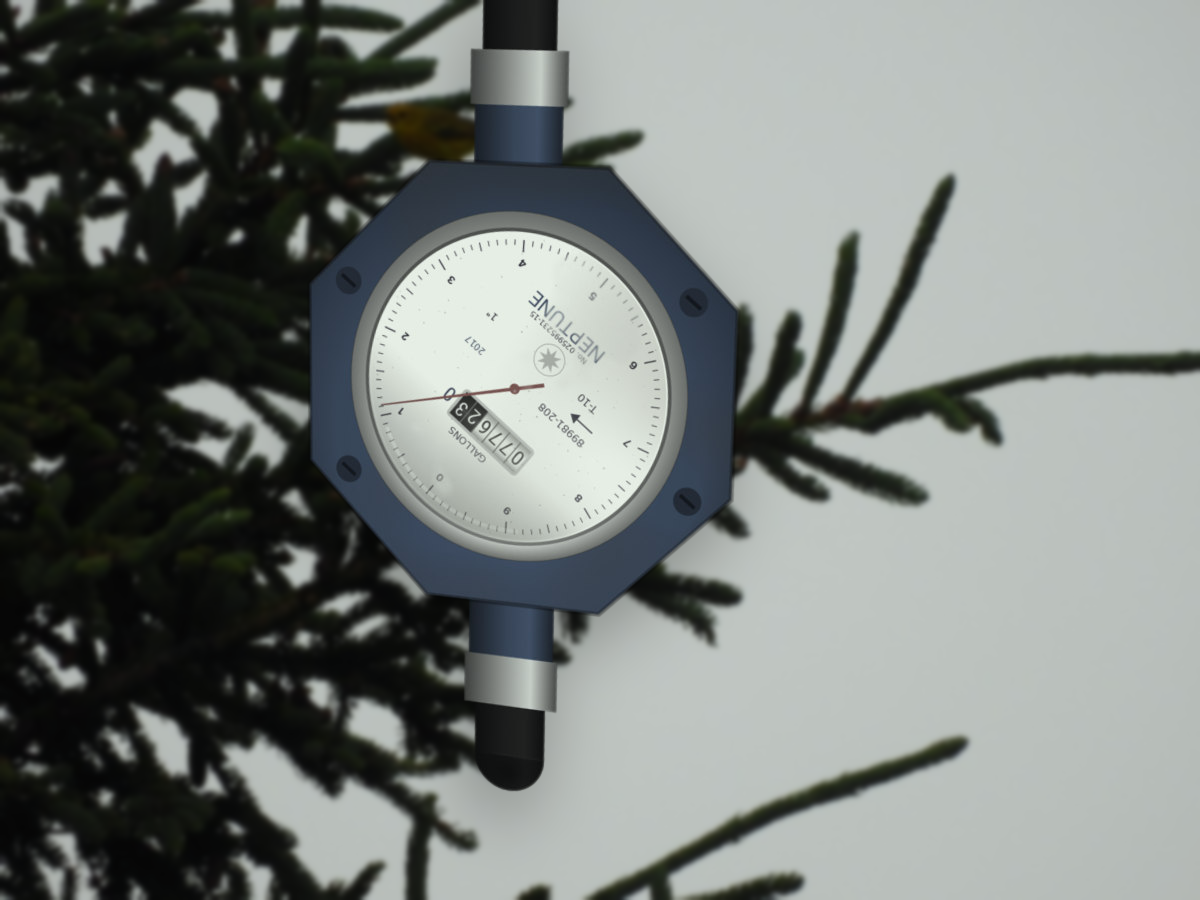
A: 776231.1 gal
